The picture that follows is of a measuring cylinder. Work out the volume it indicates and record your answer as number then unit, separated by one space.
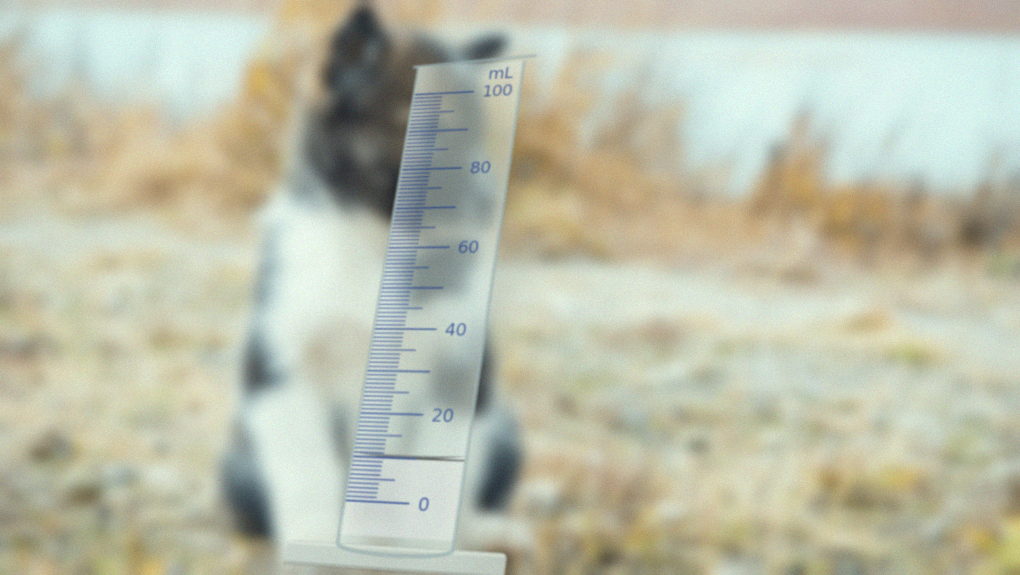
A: 10 mL
